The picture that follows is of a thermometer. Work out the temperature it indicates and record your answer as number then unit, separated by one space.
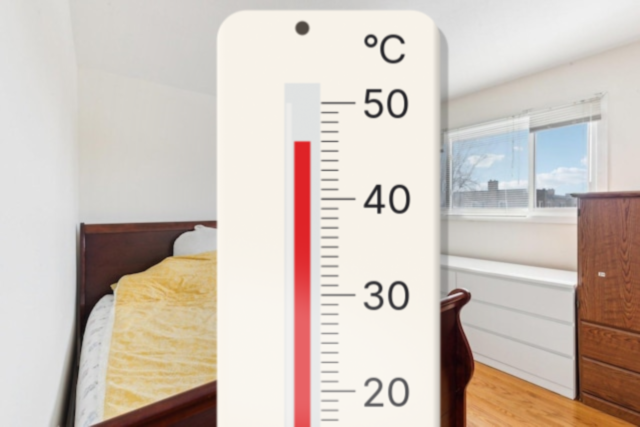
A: 46 °C
